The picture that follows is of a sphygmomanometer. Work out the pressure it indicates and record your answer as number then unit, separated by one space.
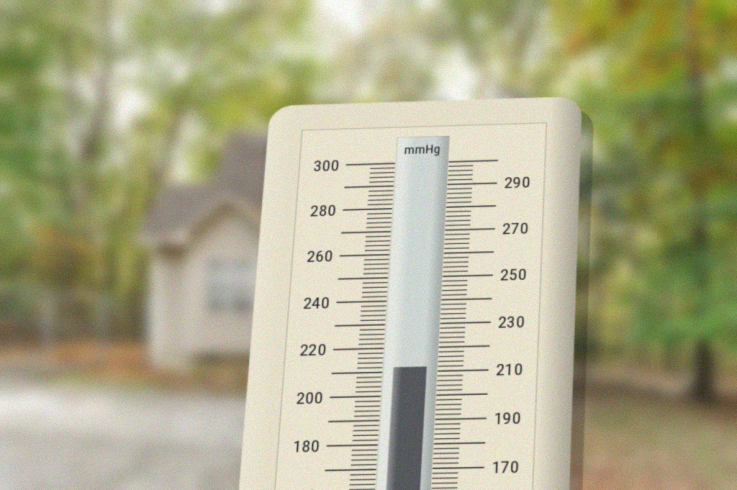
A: 212 mmHg
